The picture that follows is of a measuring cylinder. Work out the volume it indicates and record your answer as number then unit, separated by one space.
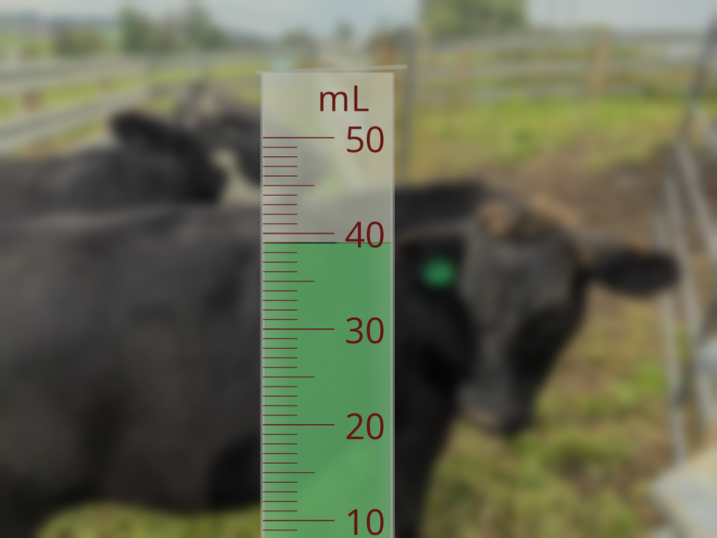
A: 39 mL
